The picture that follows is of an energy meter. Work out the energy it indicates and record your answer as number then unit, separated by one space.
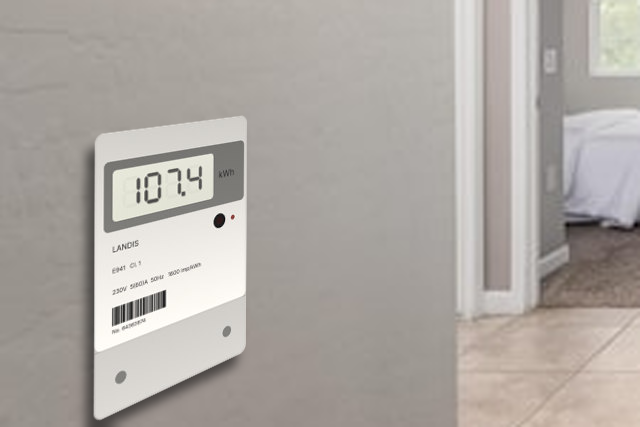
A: 107.4 kWh
